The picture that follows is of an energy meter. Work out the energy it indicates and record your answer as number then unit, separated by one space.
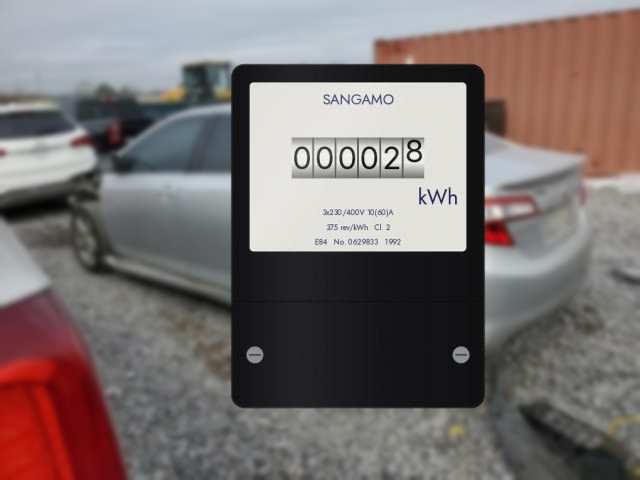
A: 28 kWh
